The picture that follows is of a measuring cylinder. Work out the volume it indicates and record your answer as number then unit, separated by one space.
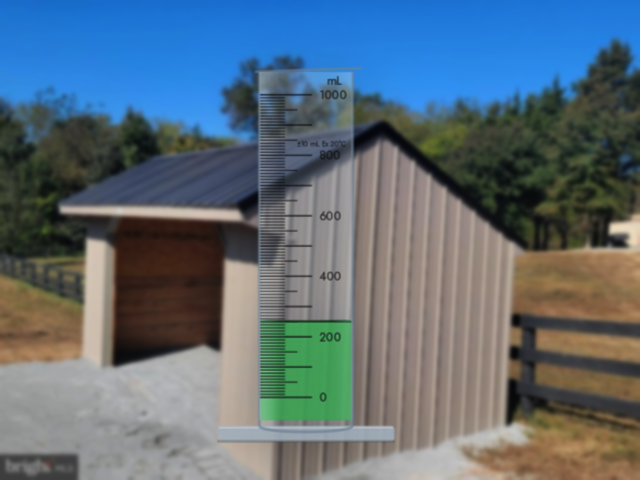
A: 250 mL
